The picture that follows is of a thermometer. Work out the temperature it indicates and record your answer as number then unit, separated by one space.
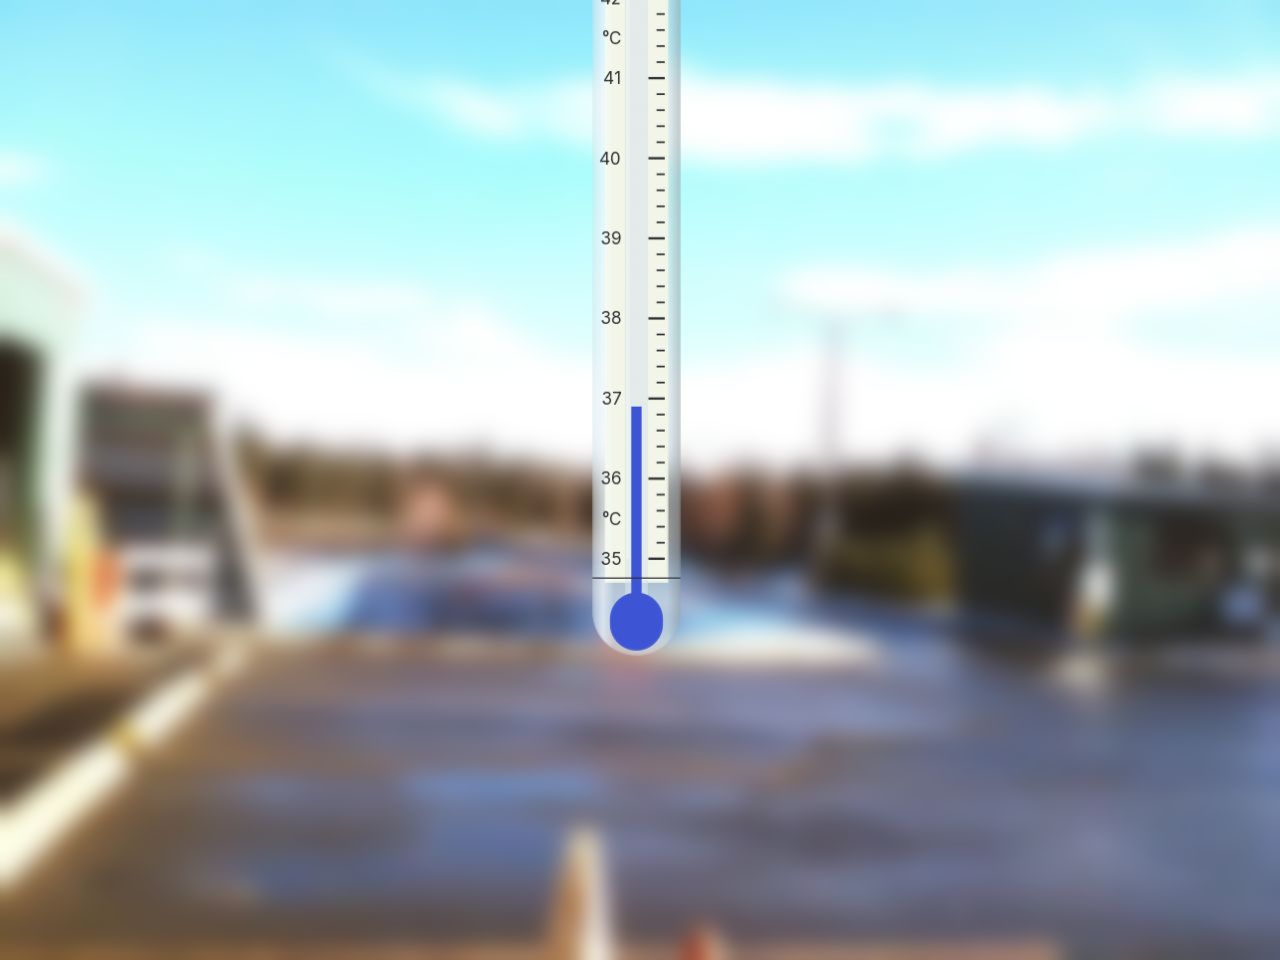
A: 36.9 °C
